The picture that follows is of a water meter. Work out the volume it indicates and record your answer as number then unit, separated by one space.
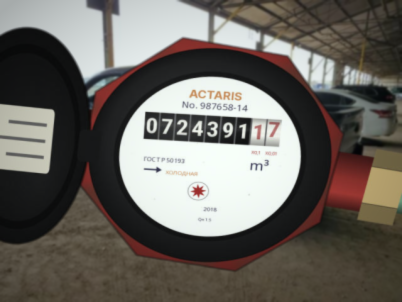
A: 724391.17 m³
